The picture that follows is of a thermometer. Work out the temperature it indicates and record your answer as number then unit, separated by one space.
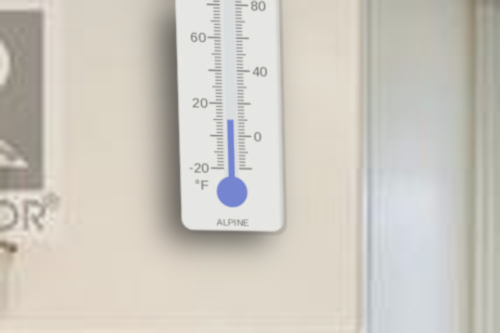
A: 10 °F
